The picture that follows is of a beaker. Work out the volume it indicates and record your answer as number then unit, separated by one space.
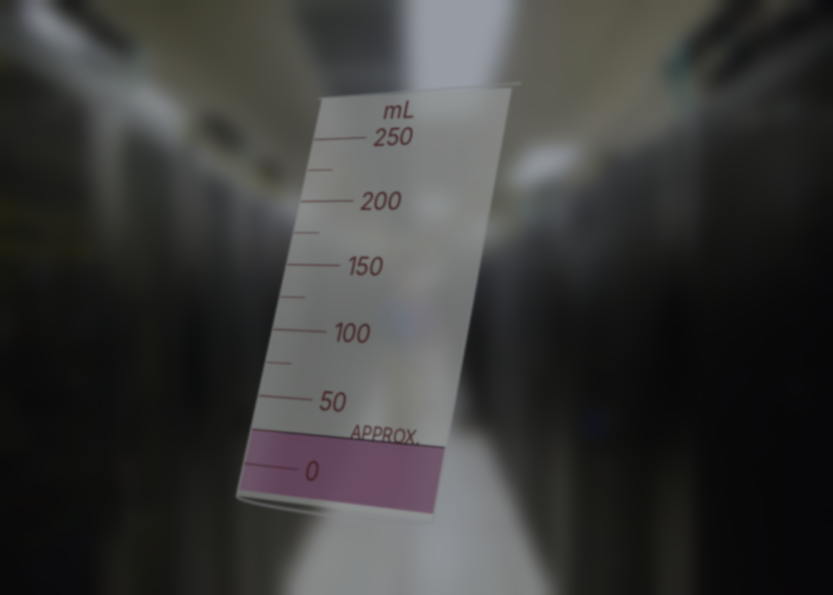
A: 25 mL
